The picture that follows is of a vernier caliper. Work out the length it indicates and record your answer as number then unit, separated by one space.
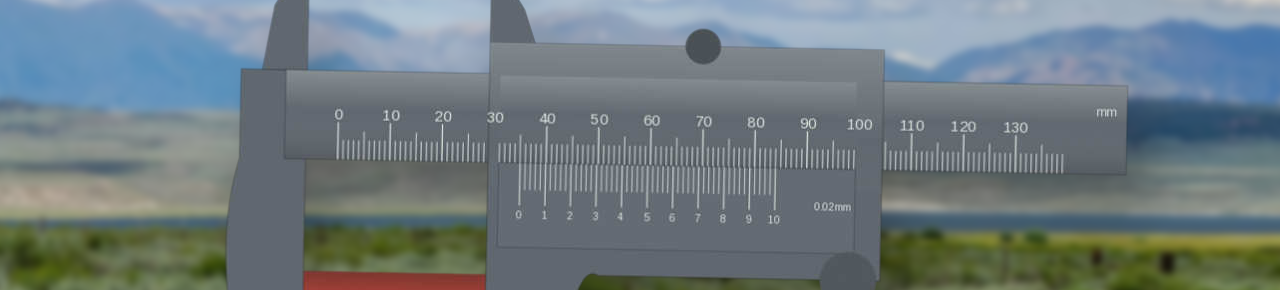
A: 35.0 mm
